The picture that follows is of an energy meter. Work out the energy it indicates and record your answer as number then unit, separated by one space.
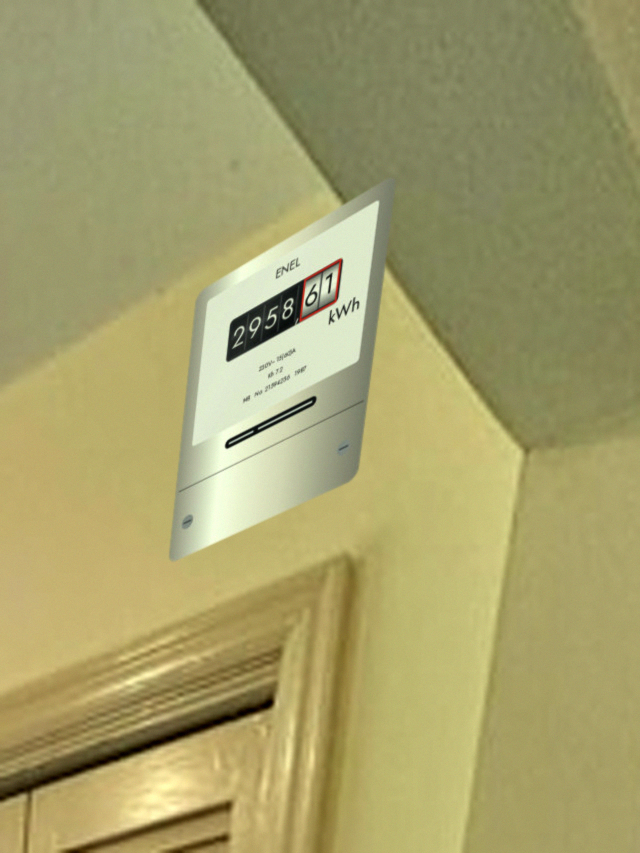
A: 2958.61 kWh
